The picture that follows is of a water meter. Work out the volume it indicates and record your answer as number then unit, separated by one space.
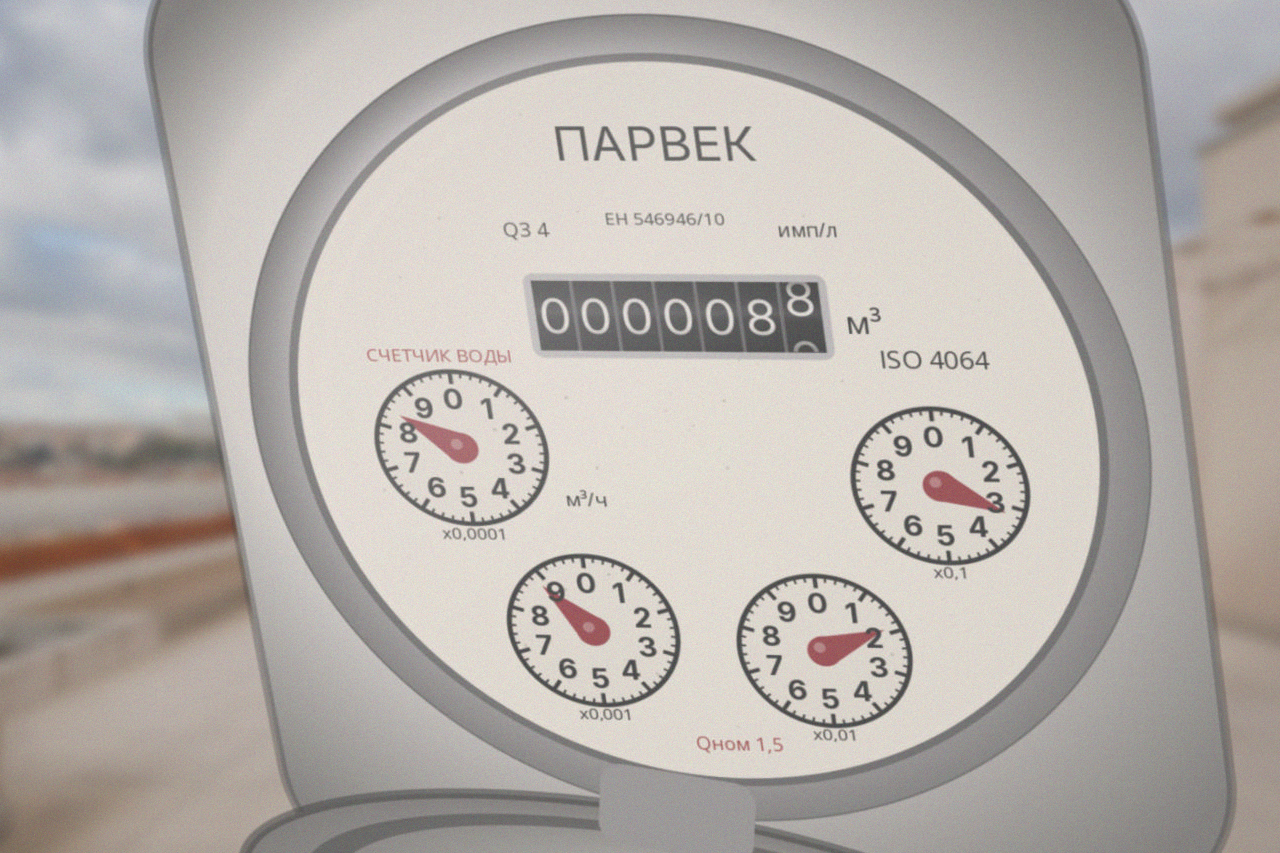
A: 88.3188 m³
